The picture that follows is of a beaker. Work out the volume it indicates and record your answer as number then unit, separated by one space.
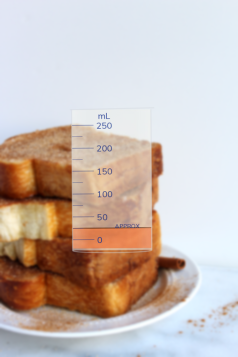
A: 25 mL
